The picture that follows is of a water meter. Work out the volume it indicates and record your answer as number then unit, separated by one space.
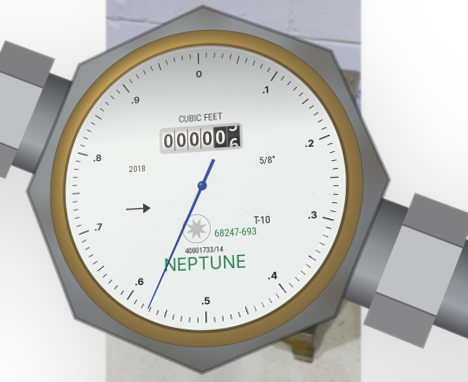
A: 5.57 ft³
